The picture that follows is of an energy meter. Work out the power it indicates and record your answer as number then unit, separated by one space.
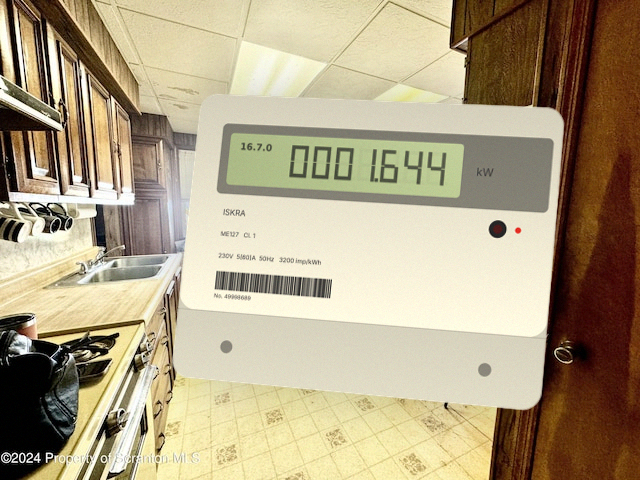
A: 1.644 kW
